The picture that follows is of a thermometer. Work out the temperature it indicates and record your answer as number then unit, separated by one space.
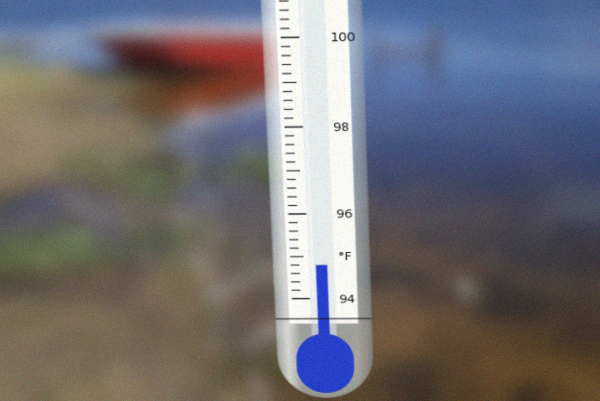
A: 94.8 °F
